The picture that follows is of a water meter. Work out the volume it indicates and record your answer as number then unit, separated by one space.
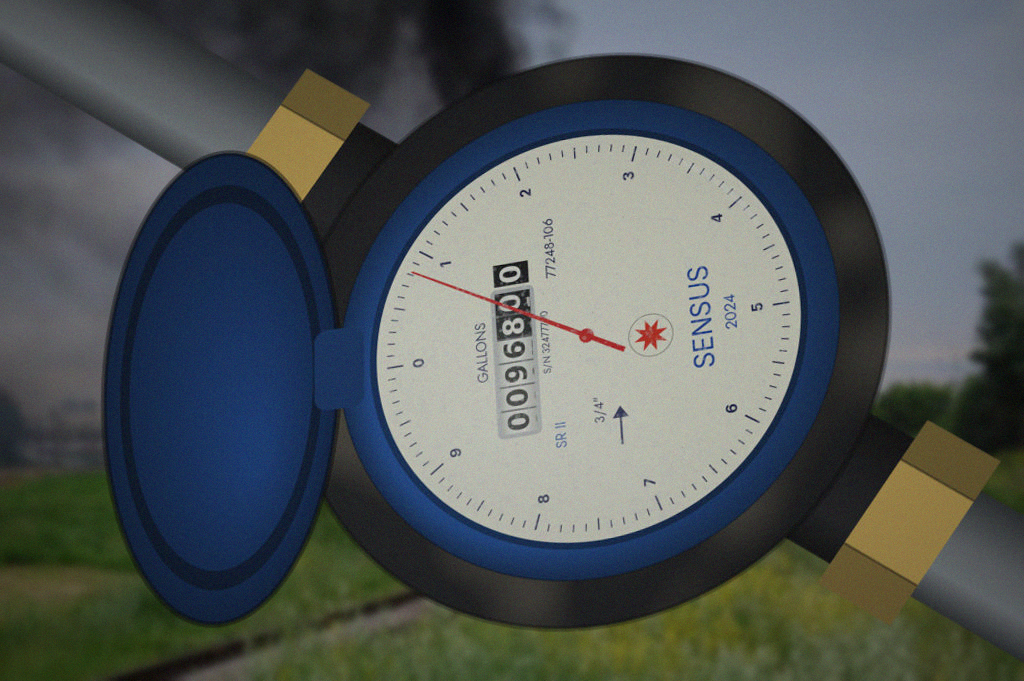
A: 96800.8 gal
